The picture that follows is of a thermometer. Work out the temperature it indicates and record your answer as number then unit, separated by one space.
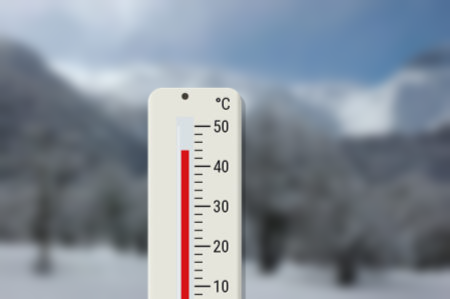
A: 44 °C
